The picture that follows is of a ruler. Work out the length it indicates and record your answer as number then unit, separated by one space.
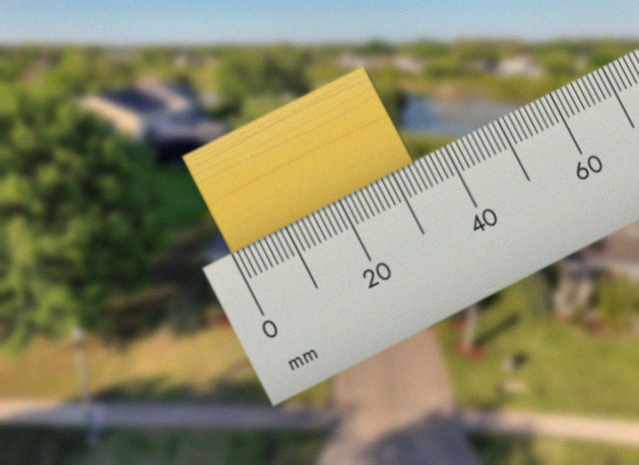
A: 34 mm
